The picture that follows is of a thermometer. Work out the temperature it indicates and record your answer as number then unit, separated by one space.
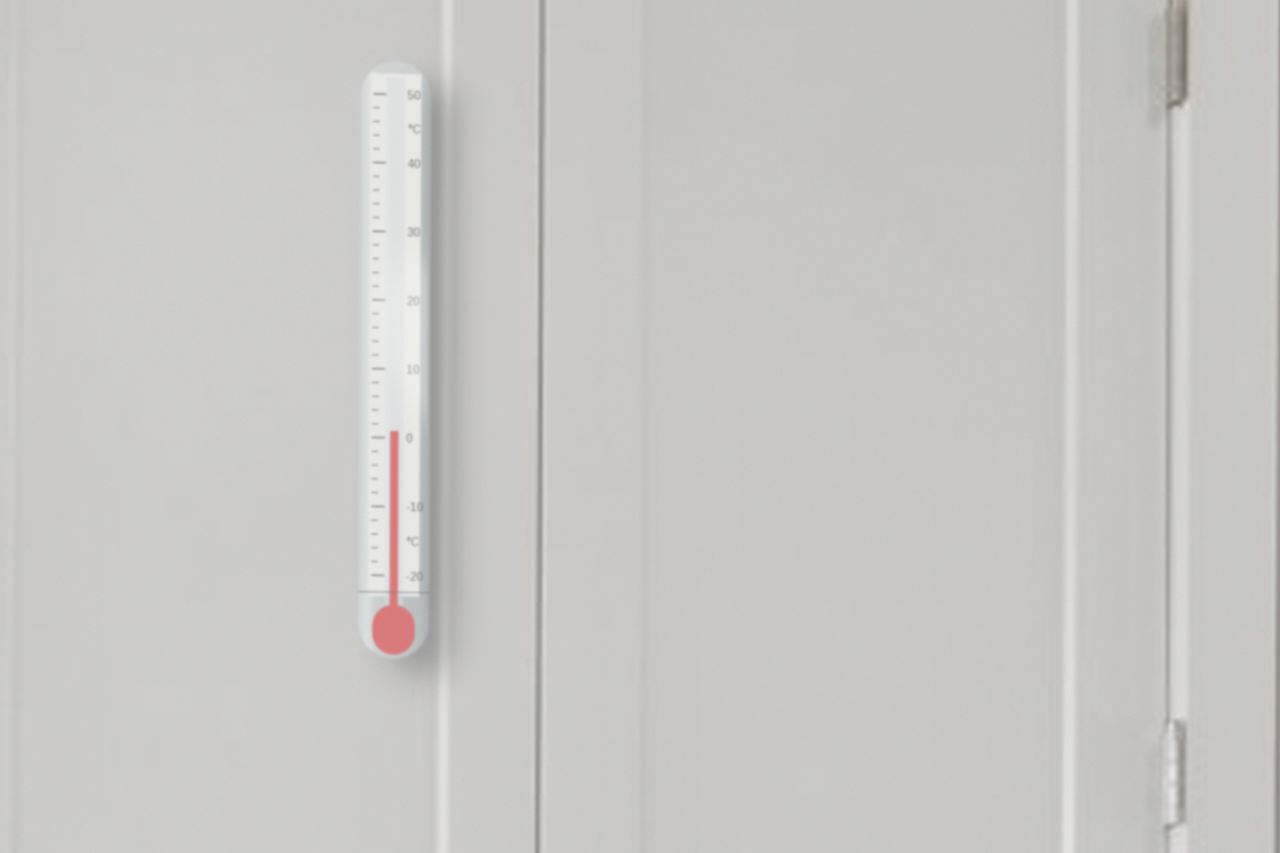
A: 1 °C
